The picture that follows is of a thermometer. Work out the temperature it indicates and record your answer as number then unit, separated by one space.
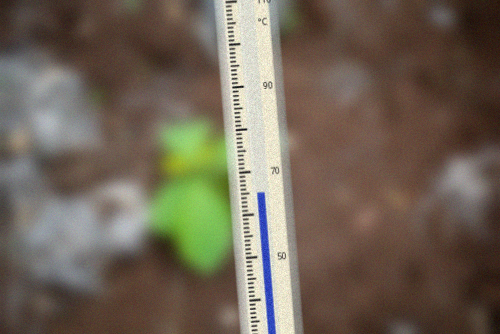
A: 65 °C
